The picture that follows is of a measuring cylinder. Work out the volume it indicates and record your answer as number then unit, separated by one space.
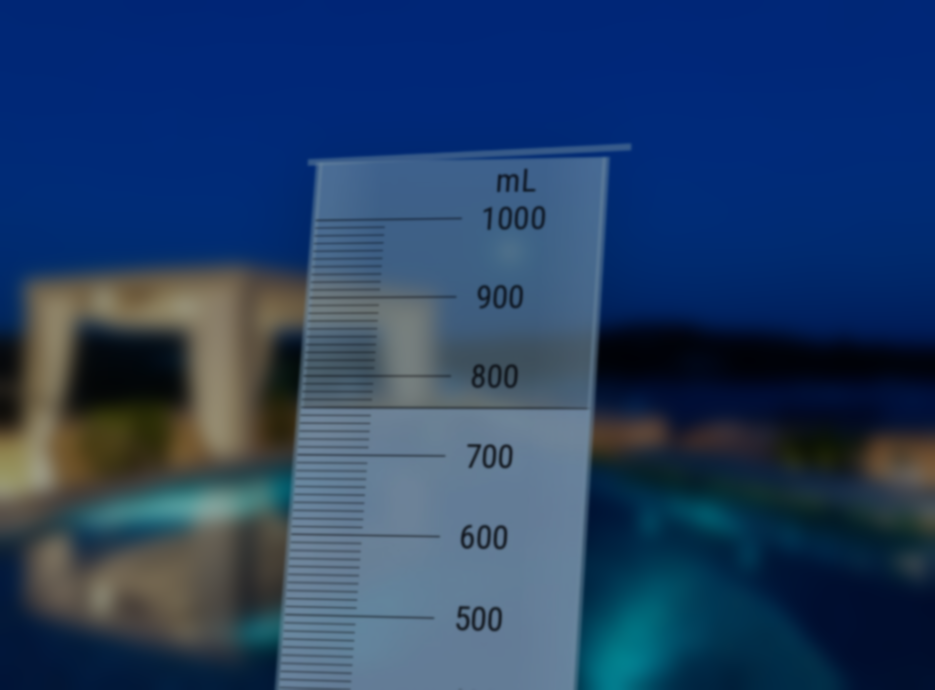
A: 760 mL
